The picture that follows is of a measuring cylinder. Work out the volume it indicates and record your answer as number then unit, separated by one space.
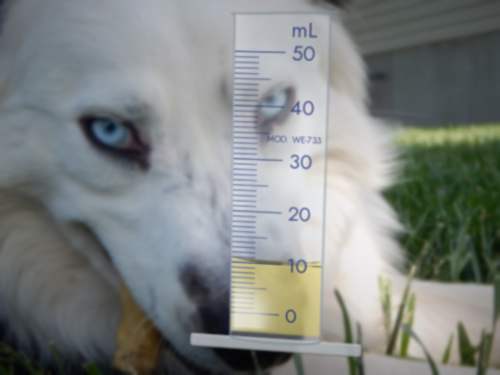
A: 10 mL
